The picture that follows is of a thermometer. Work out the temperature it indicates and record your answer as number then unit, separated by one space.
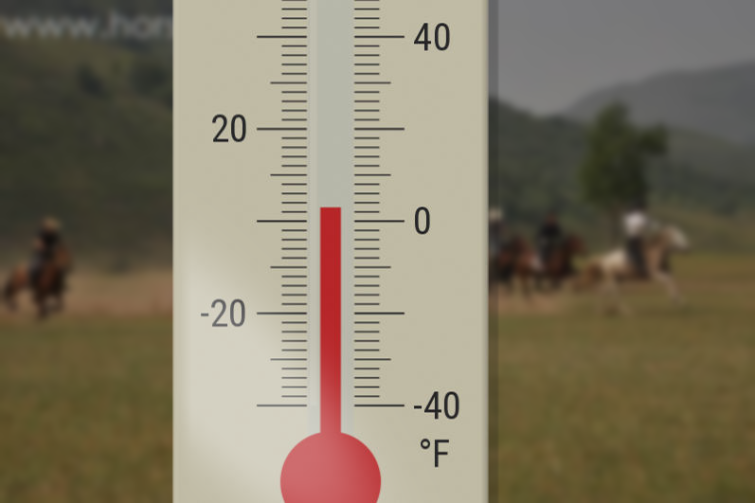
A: 3 °F
